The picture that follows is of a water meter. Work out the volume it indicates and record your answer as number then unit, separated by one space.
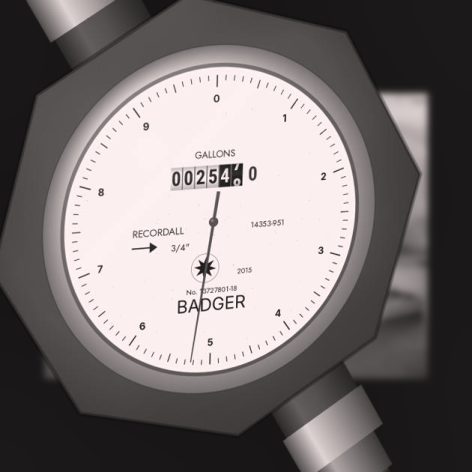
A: 25475.2 gal
